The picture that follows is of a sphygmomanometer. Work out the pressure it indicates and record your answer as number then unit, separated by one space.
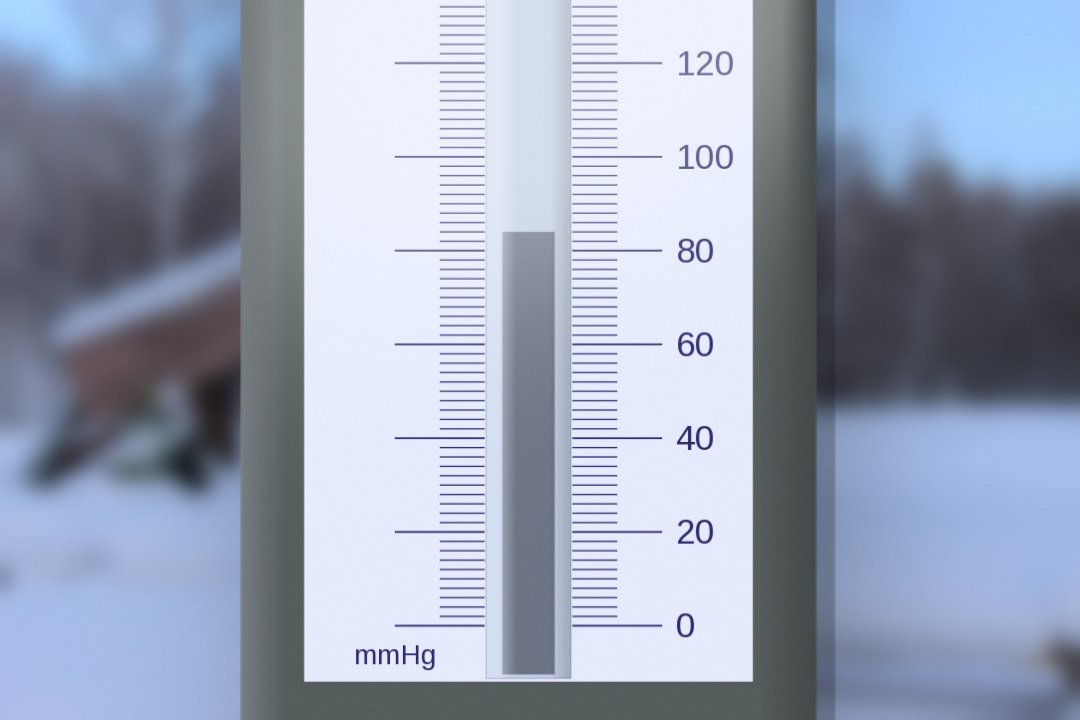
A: 84 mmHg
